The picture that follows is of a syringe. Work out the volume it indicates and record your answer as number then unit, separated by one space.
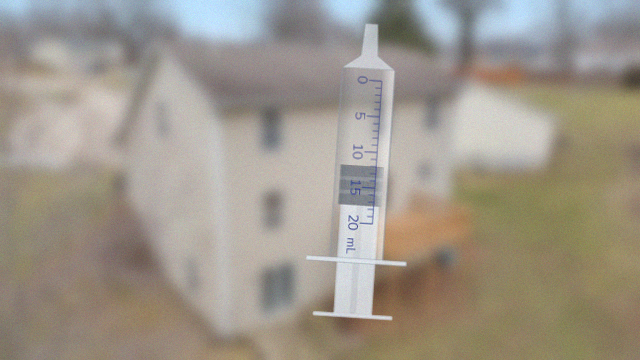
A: 12 mL
